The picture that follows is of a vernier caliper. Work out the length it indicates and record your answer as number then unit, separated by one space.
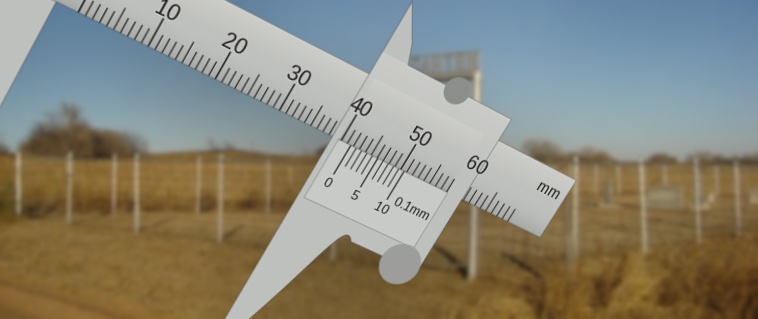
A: 41.6 mm
